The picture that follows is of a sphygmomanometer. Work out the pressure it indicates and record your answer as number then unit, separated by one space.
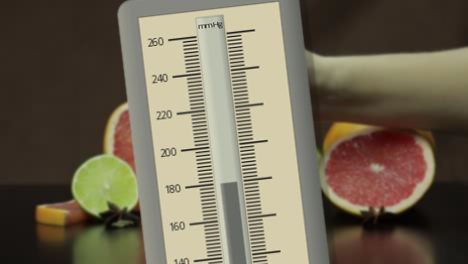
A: 180 mmHg
